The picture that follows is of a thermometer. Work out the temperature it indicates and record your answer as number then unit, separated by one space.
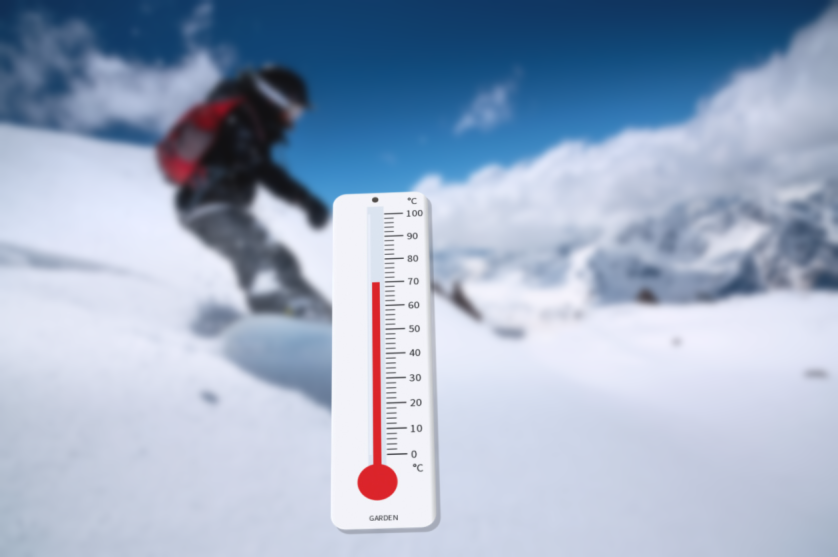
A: 70 °C
